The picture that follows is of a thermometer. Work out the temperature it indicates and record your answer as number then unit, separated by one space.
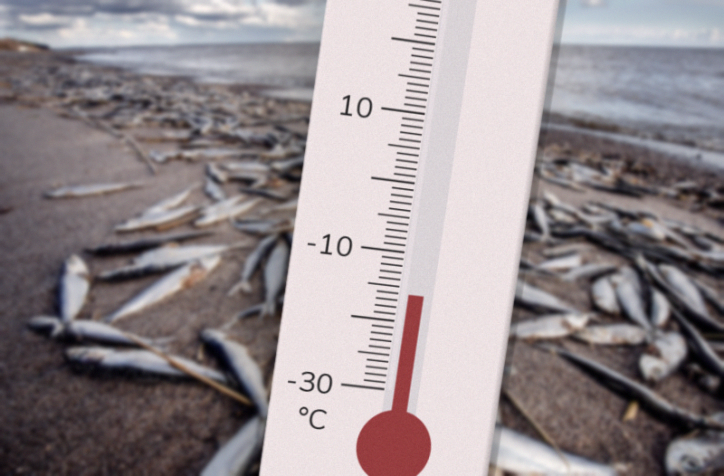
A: -16 °C
